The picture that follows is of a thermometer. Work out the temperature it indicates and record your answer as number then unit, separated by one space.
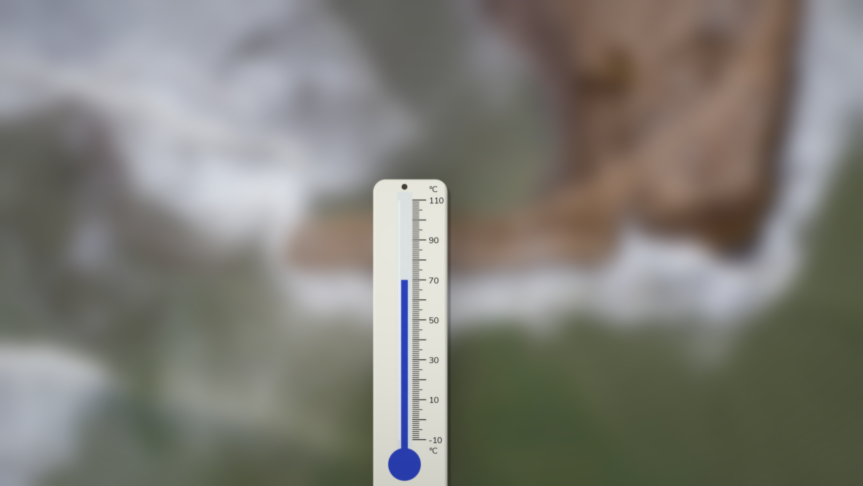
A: 70 °C
